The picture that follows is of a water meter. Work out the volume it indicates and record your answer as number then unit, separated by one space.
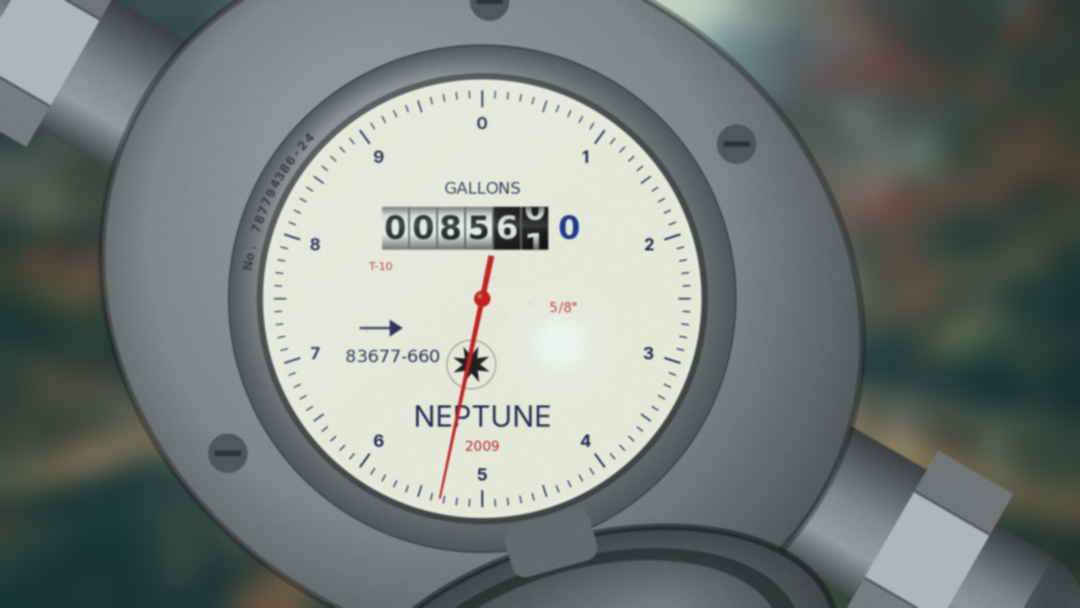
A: 85605.3 gal
